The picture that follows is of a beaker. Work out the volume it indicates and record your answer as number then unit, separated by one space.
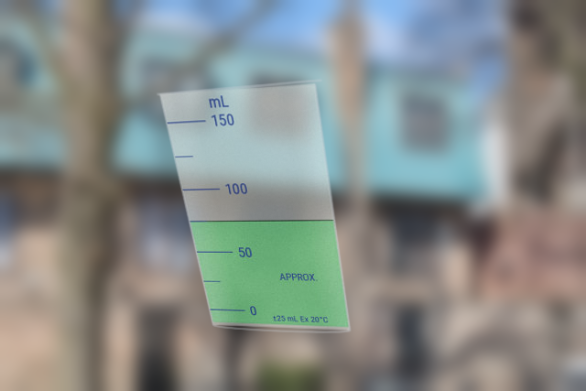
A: 75 mL
